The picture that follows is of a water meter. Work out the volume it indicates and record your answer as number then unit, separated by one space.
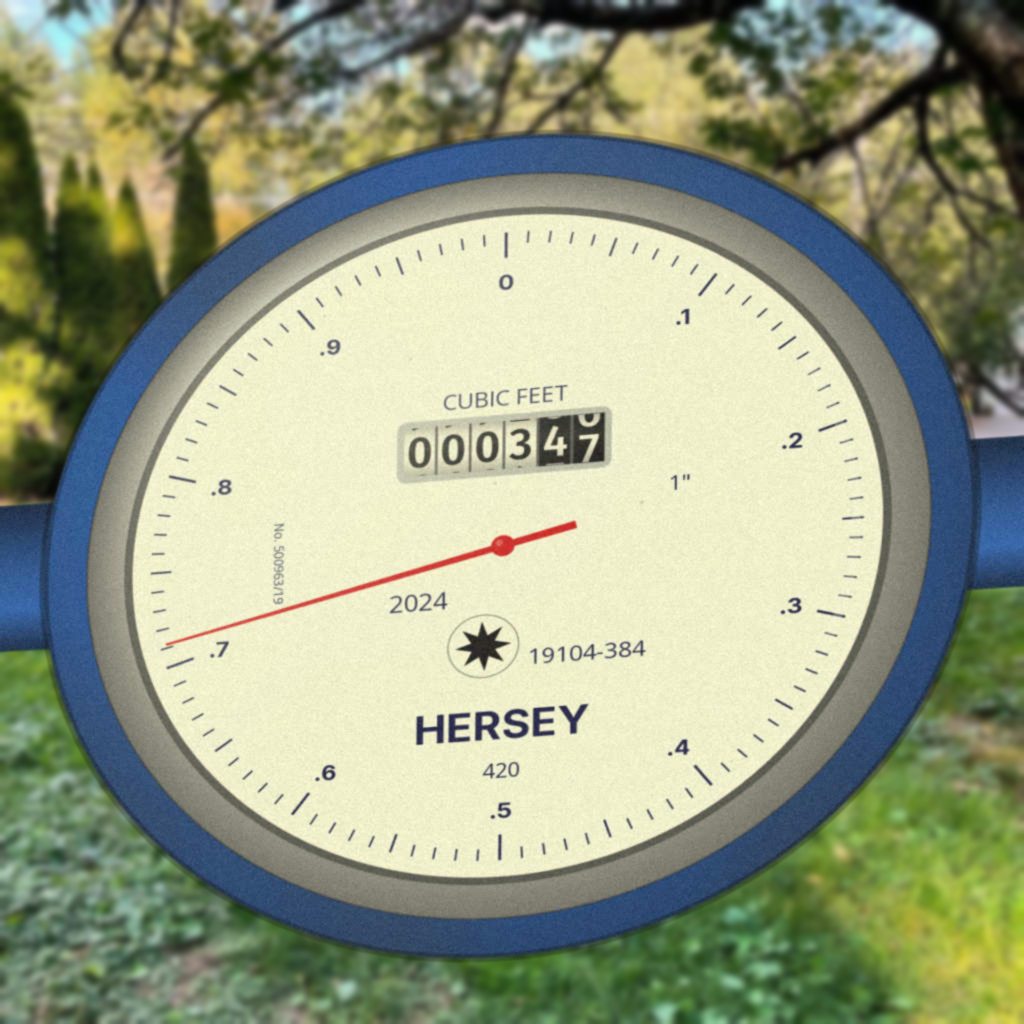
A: 346.71 ft³
